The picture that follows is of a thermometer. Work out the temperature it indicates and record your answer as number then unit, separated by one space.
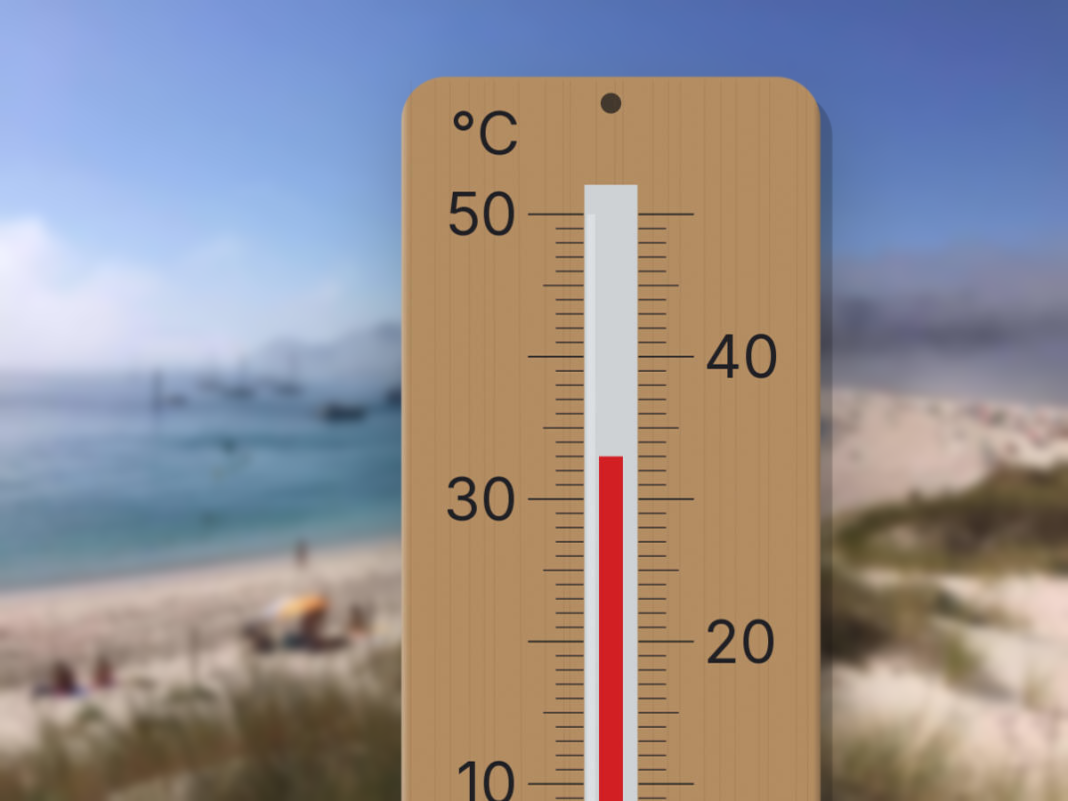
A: 33 °C
